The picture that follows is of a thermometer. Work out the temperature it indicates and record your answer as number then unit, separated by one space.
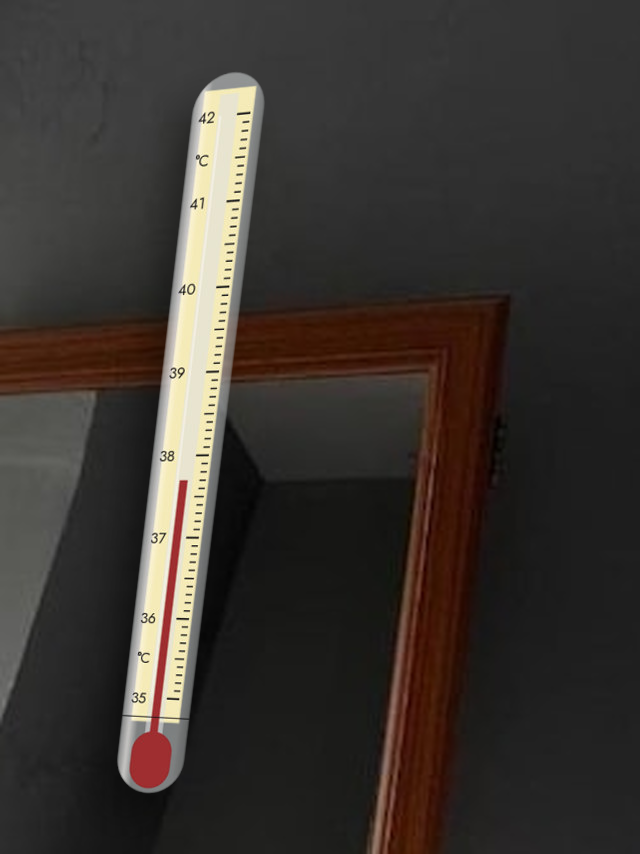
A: 37.7 °C
